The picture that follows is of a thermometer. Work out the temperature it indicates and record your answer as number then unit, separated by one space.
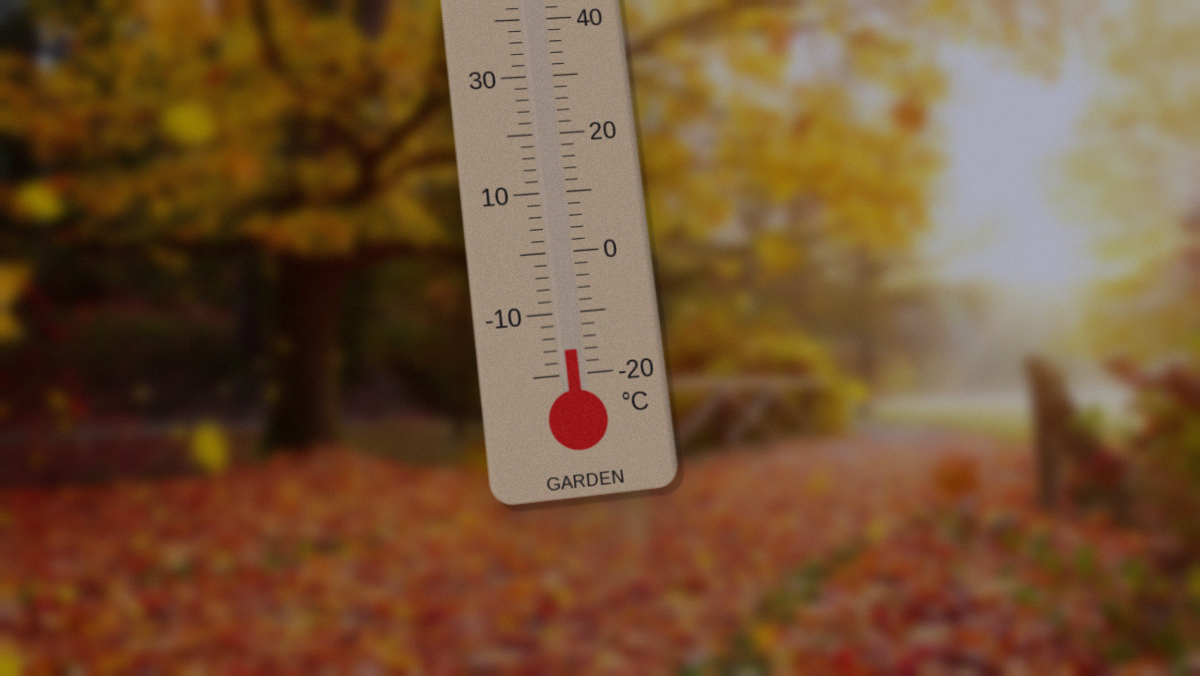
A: -16 °C
